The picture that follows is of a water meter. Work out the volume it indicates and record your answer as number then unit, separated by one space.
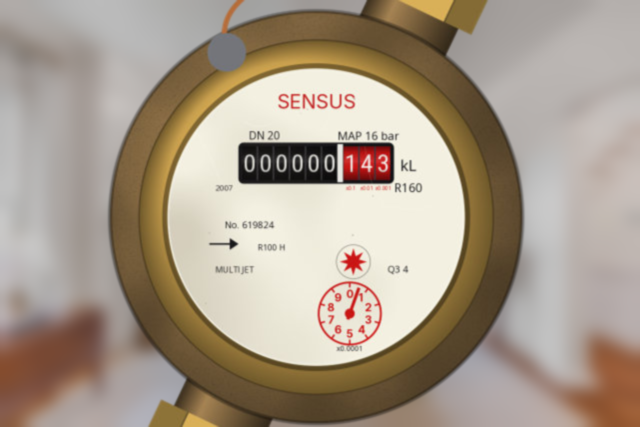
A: 0.1430 kL
